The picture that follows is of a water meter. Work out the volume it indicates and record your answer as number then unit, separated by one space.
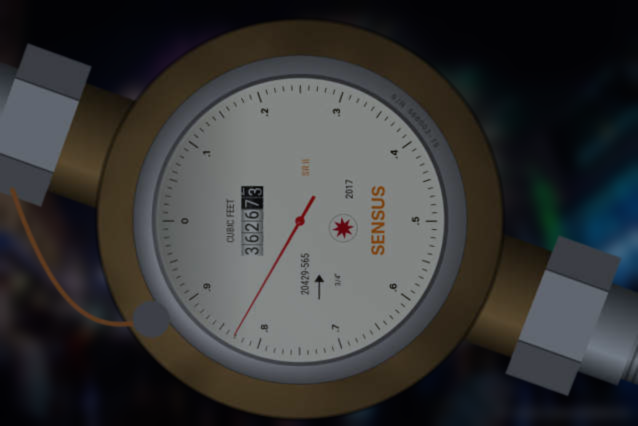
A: 362672.83 ft³
